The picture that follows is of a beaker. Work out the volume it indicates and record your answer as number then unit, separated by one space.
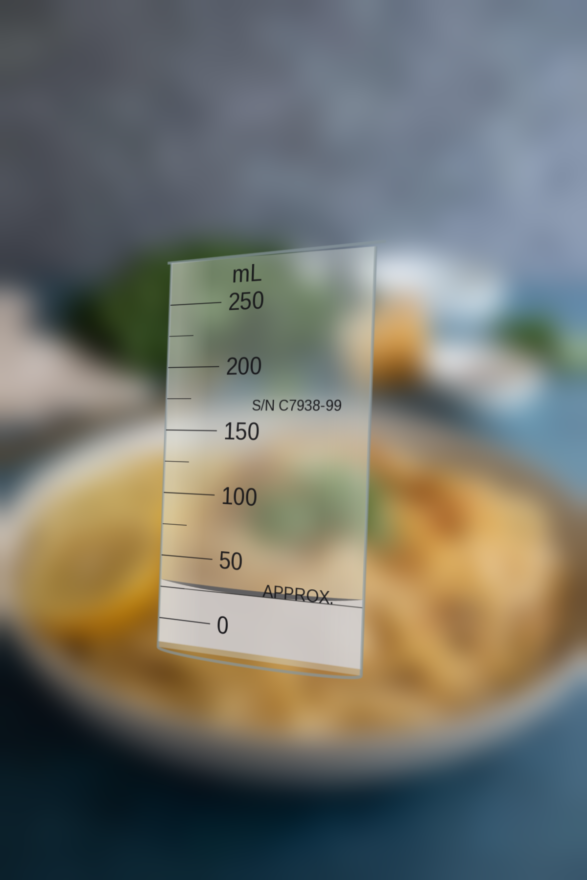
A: 25 mL
